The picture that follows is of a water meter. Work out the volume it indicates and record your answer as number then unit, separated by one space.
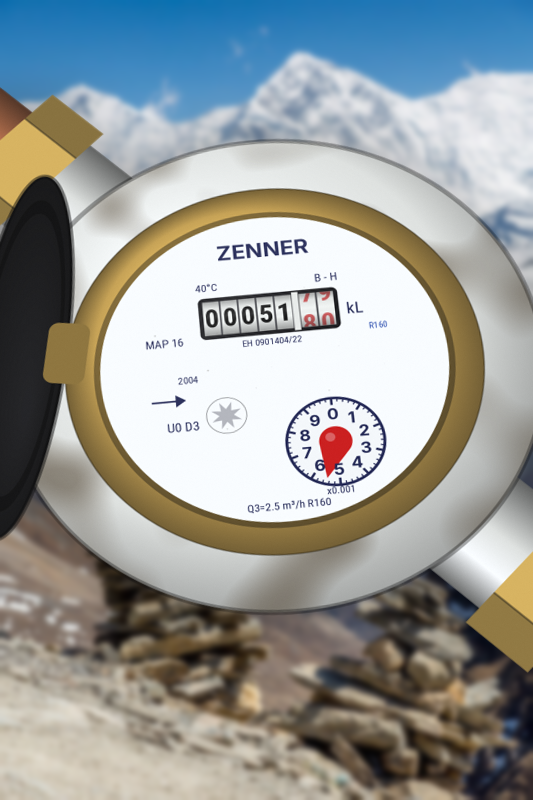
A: 51.795 kL
